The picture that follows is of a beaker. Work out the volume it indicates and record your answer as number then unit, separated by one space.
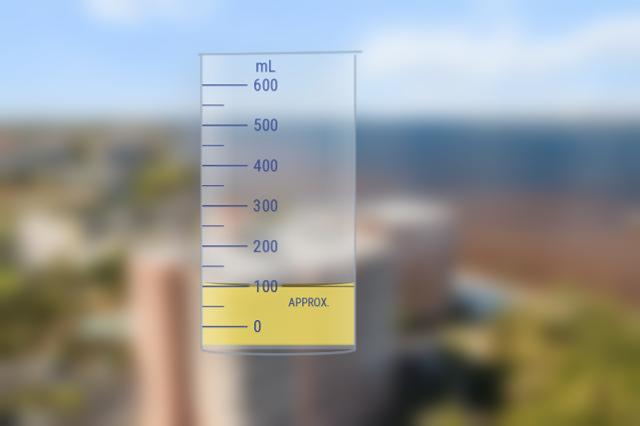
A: 100 mL
